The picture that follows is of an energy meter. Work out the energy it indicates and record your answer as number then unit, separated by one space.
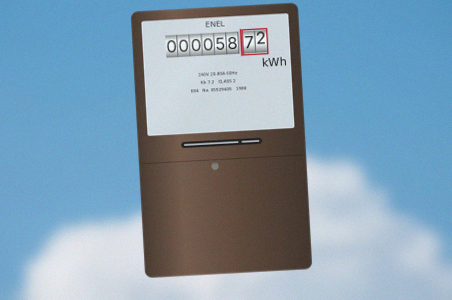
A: 58.72 kWh
